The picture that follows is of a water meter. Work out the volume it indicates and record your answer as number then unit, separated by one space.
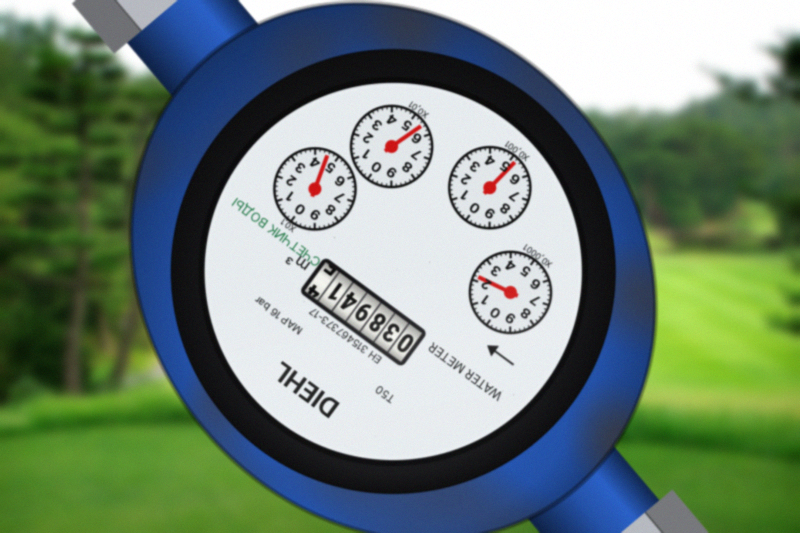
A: 389414.4552 m³
